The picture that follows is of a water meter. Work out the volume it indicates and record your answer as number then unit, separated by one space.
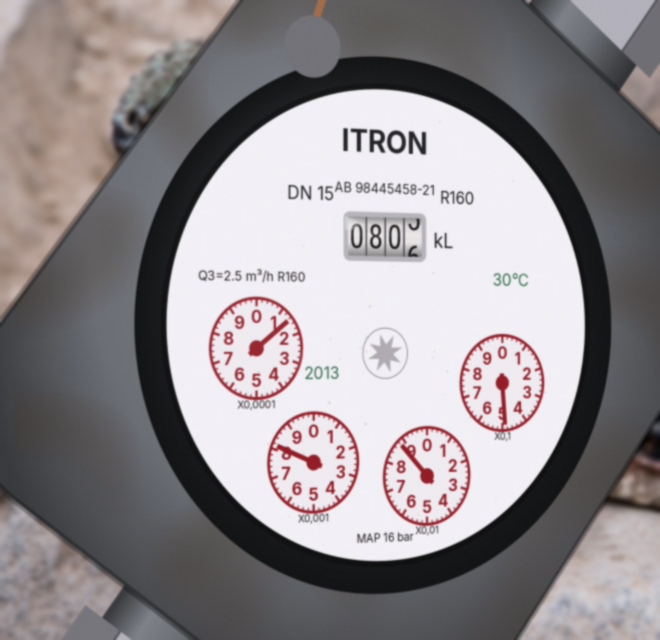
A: 805.4881 kL
